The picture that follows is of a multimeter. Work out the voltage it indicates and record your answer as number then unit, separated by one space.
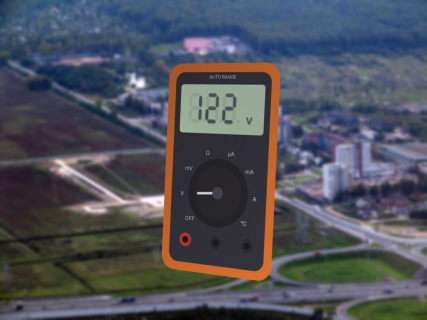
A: 122 V
